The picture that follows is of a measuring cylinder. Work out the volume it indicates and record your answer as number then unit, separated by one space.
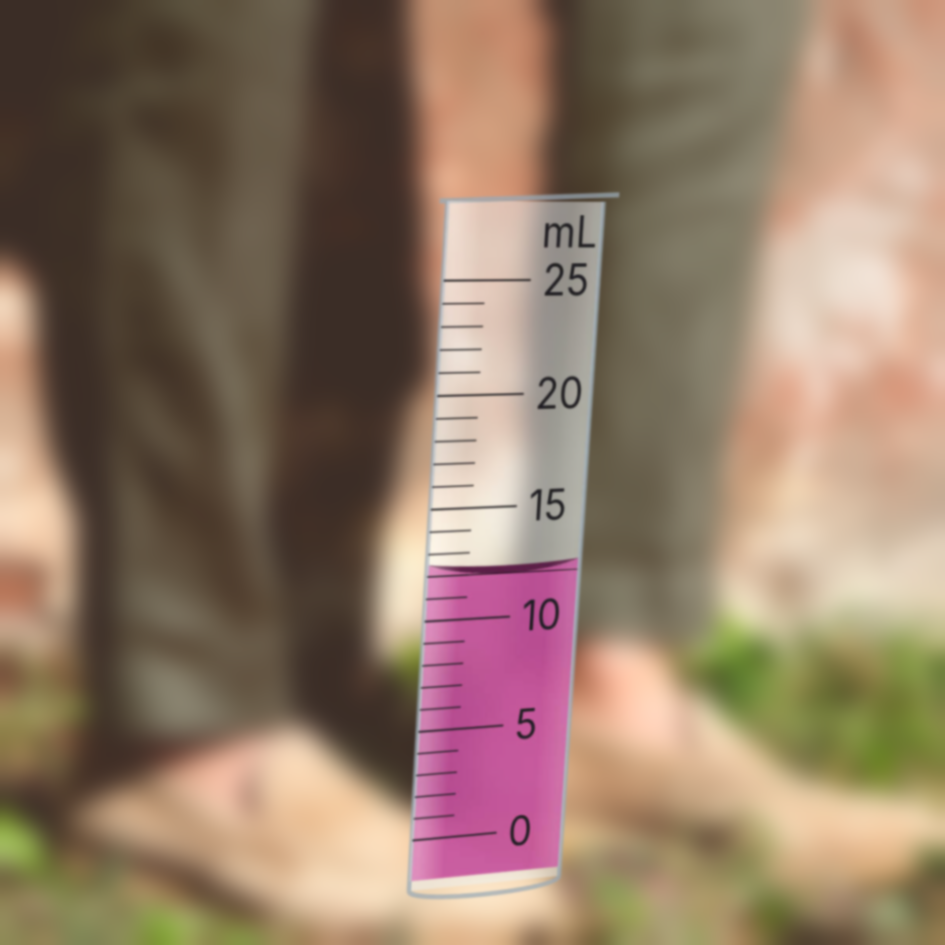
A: 12 mL
